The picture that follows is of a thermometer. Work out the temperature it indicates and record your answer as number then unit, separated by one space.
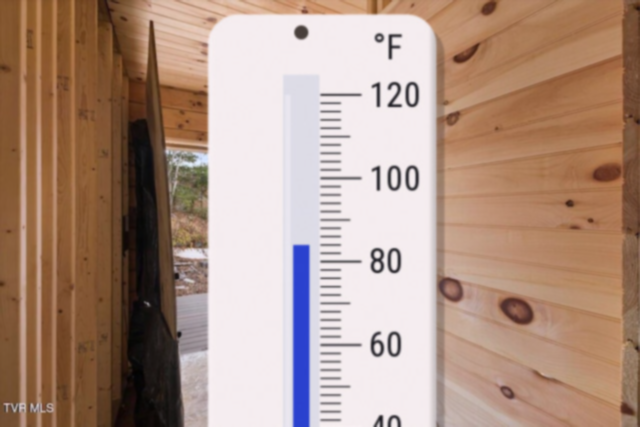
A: 84 °F
